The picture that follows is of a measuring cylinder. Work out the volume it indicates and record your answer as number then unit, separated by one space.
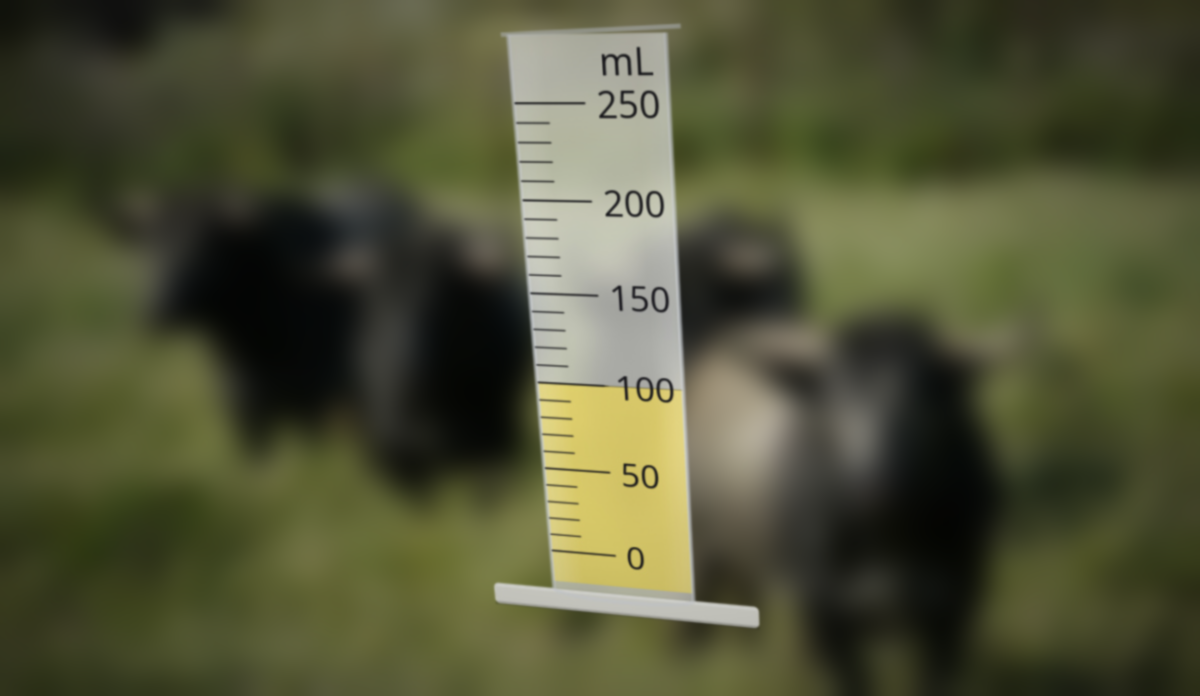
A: 100 mL
